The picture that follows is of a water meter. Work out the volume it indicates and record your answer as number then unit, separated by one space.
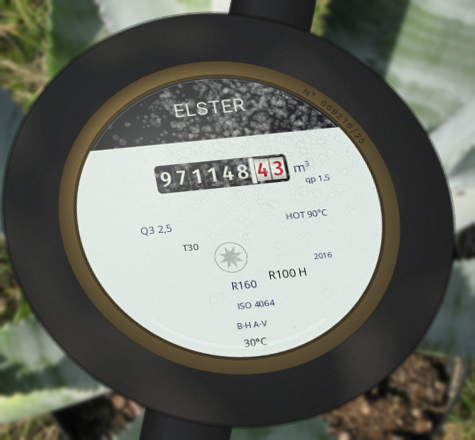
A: 971148.43 m³
